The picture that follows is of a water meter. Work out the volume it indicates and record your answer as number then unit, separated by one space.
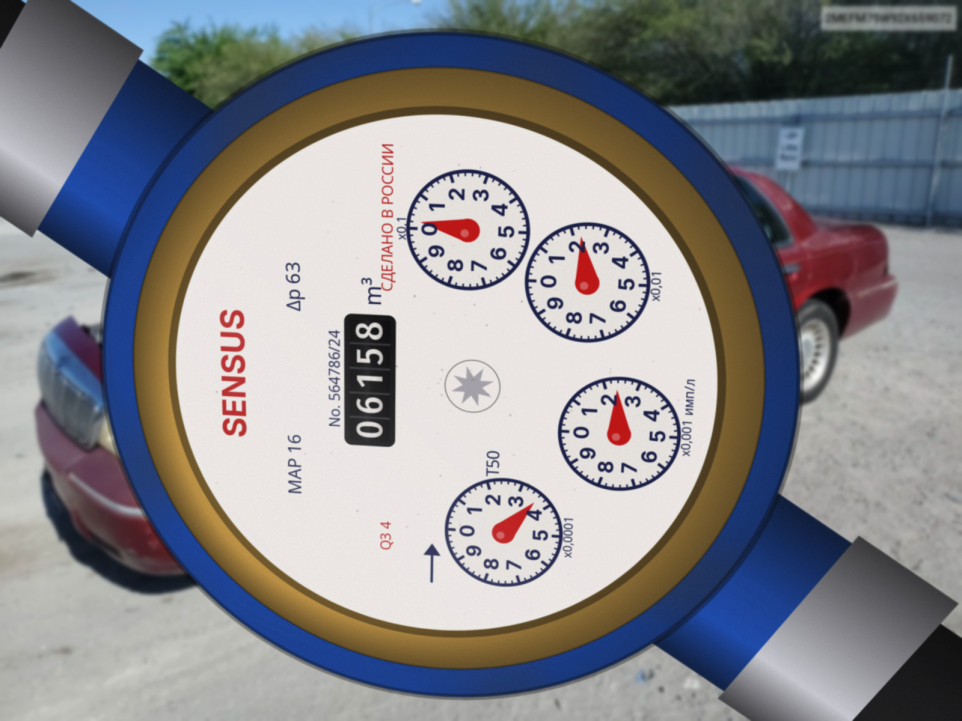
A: 6158.0223 m³
